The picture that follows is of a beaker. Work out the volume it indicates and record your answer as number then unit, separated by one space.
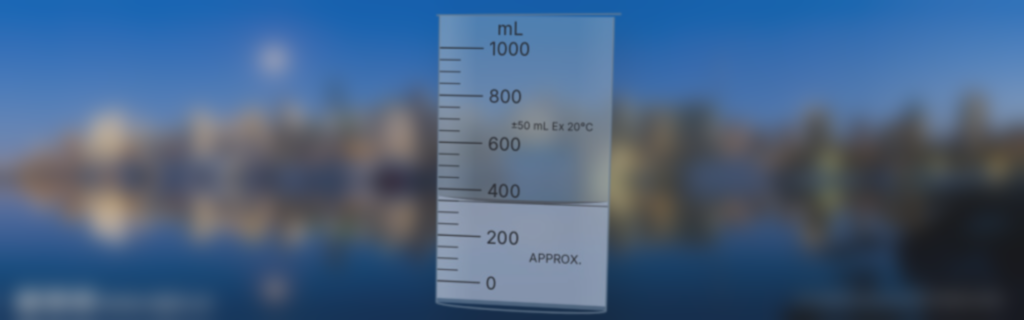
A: 350 mL
